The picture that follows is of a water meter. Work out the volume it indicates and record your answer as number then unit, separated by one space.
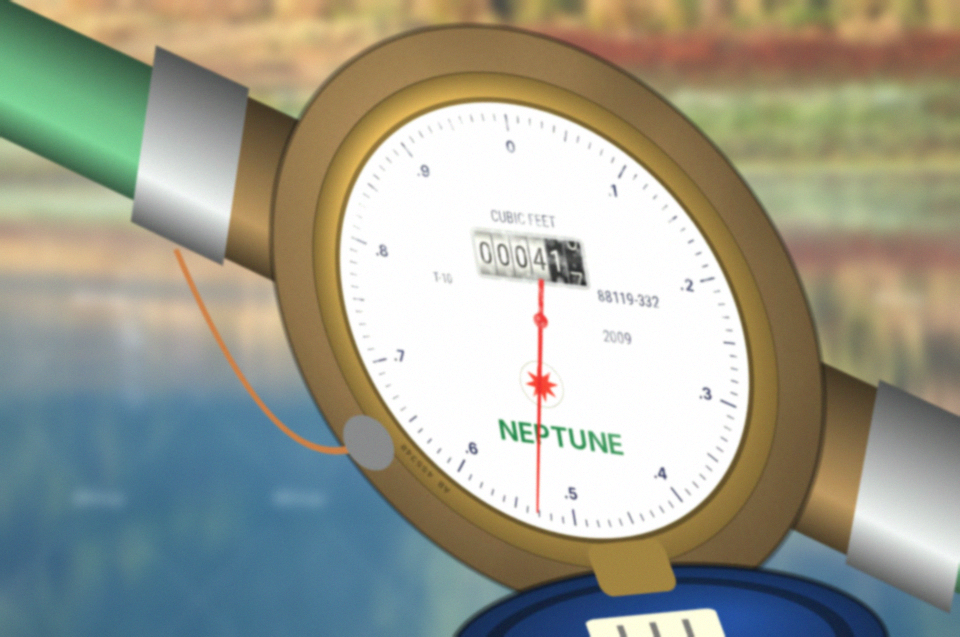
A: 416.53 ft³
